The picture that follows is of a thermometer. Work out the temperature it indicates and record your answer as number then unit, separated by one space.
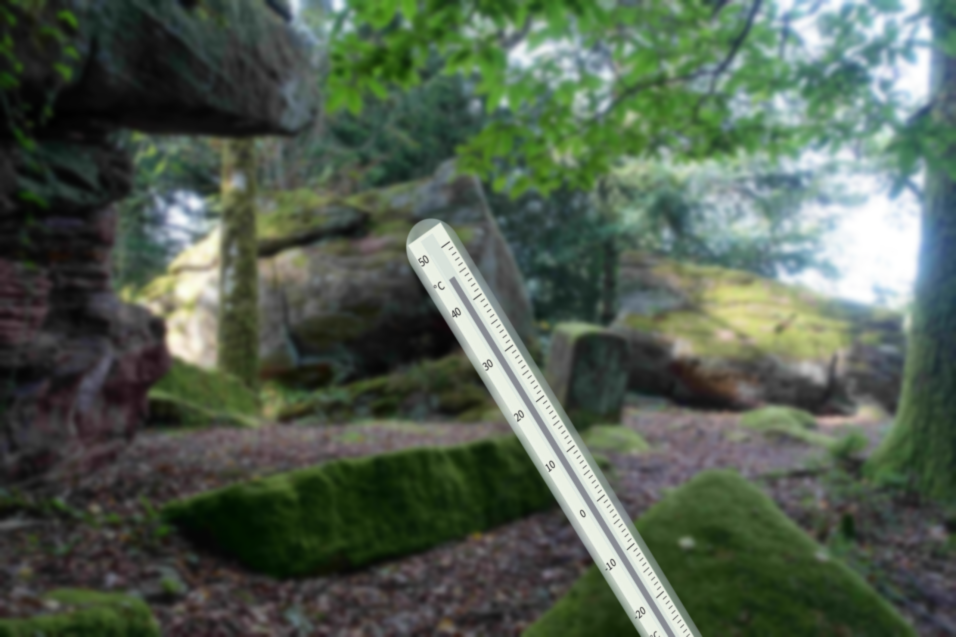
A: 45 °C
